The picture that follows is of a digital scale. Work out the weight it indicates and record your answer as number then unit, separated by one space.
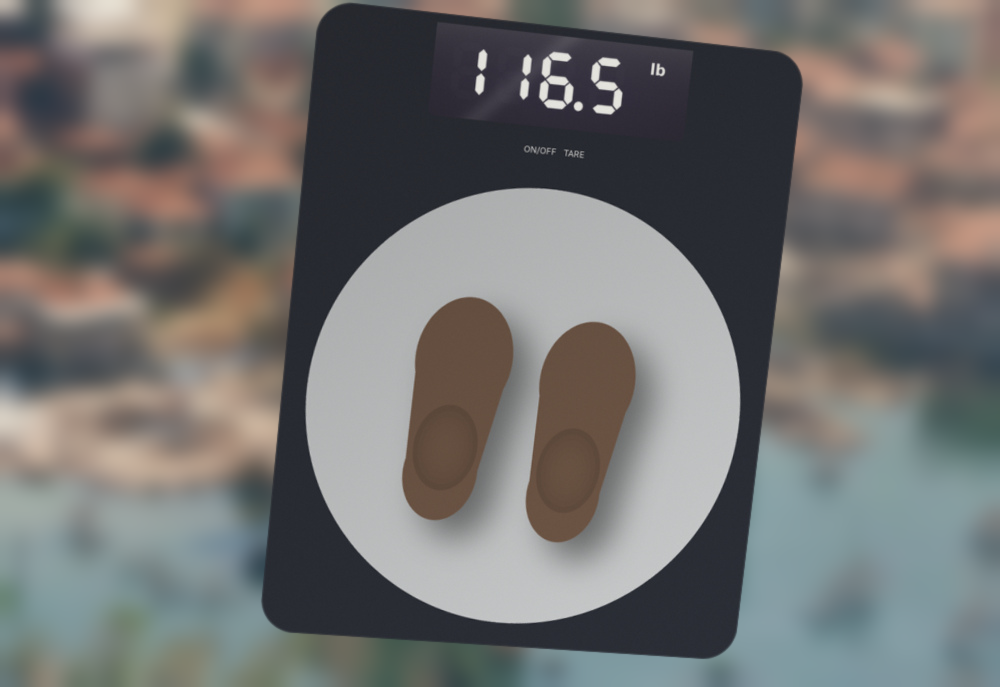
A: 116.5 lb
